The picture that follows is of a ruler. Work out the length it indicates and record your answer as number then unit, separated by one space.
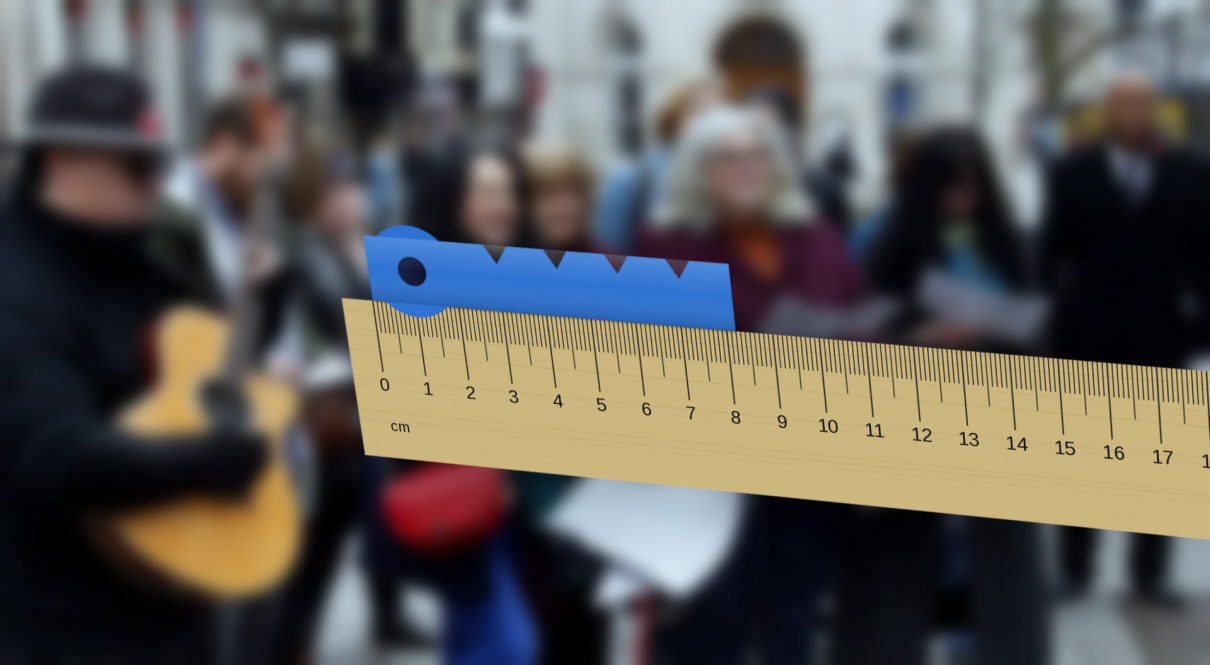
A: 8.2 cm
